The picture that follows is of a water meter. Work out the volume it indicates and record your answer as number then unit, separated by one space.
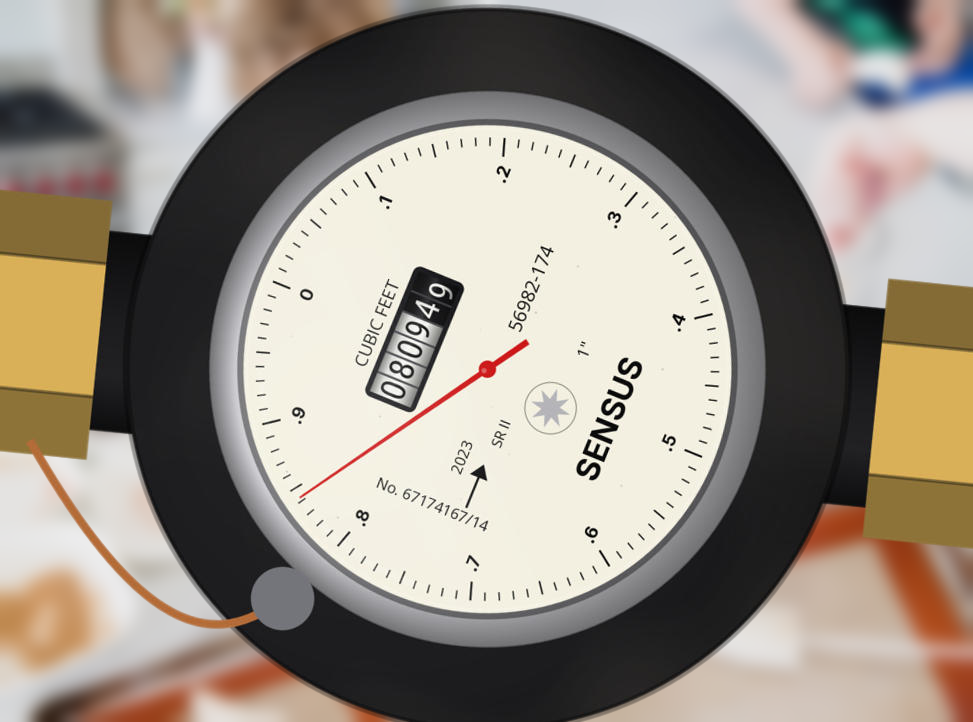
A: 80948.84 ft³
